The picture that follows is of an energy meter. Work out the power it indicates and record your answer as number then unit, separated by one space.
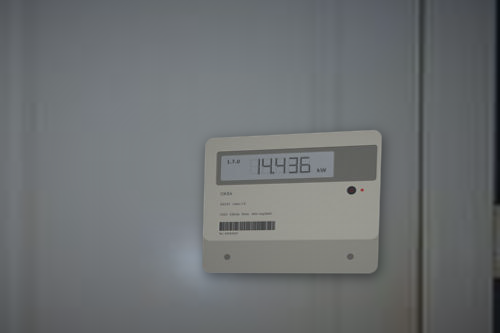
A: 14.436 kW
